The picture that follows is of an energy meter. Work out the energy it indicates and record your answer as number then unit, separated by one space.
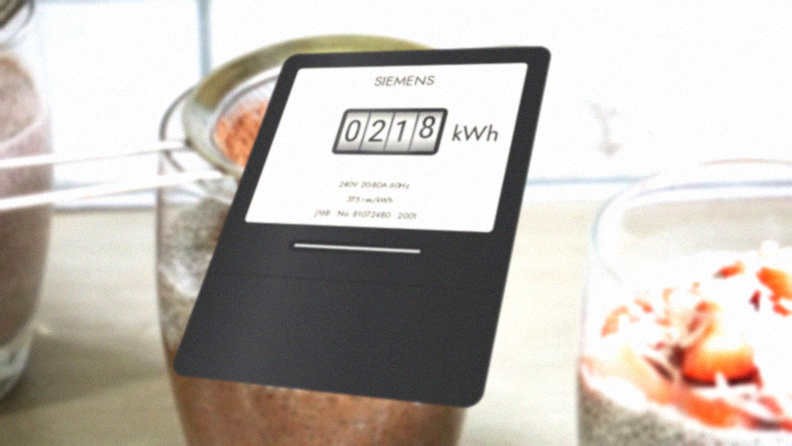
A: 218 kWh
